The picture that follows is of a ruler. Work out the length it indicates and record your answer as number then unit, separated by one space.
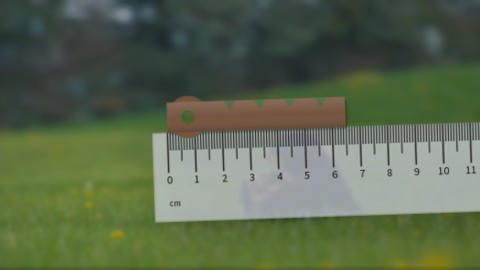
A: 6.5 cm
